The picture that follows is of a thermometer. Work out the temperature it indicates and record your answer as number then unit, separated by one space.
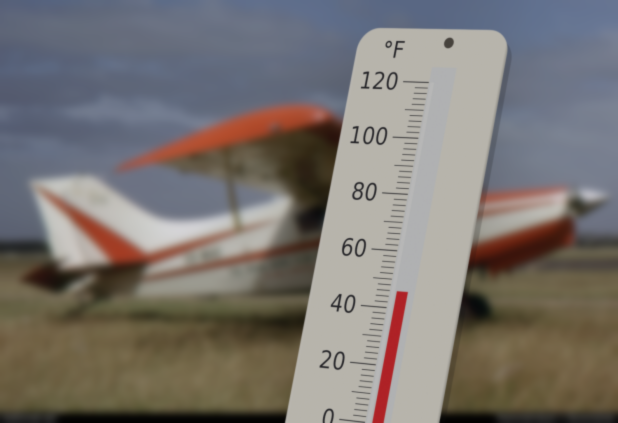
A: 46 °F
